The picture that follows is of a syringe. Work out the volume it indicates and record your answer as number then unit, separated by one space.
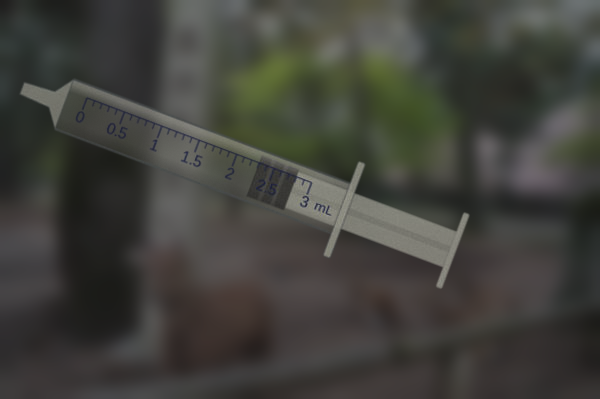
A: 2.3 mL
